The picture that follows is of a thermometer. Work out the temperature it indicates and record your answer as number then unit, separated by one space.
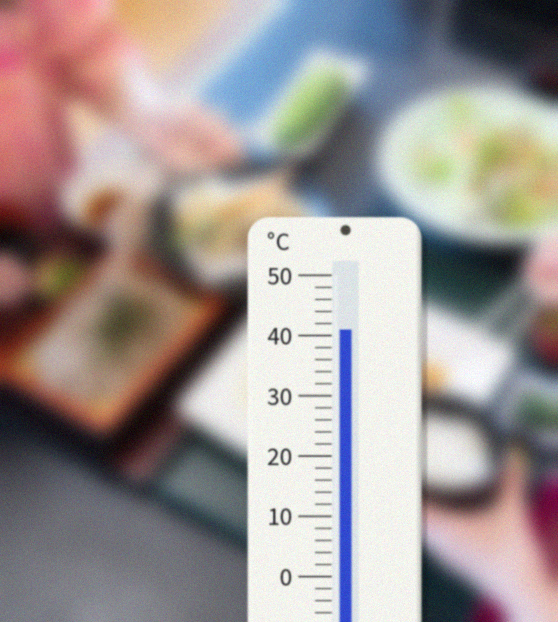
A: 41 °C
